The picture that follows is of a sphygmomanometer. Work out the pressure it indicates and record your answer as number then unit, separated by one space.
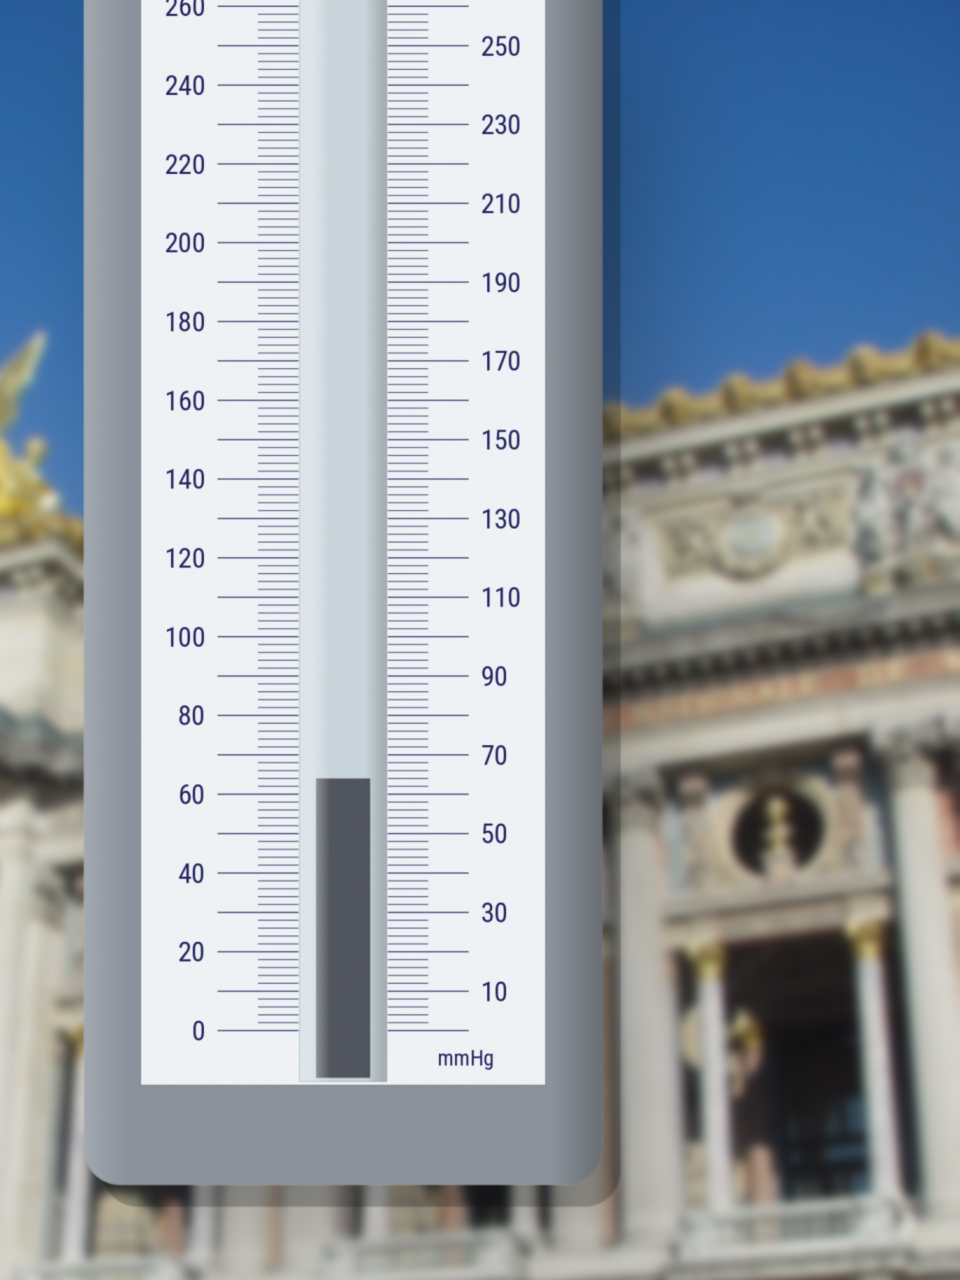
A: 64 mmHg
